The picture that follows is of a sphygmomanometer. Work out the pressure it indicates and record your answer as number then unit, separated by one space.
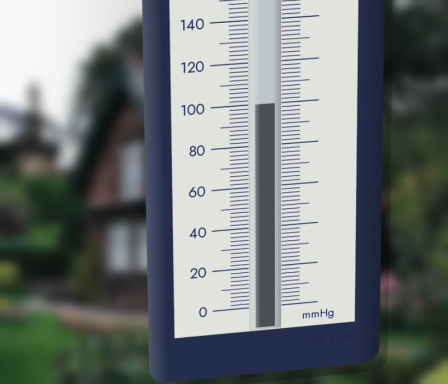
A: 100 mmHg
